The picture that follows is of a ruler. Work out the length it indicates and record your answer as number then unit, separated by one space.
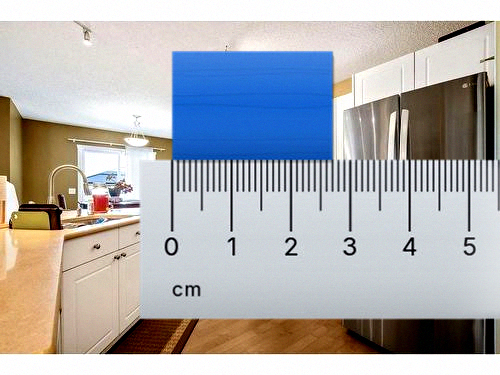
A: 2.7 cm
